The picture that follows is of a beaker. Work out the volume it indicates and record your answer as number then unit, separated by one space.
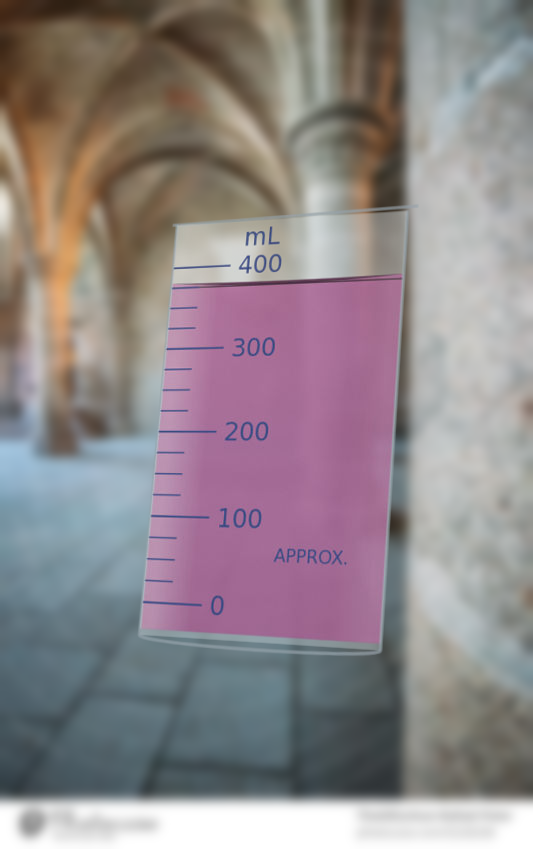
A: 375 mL
